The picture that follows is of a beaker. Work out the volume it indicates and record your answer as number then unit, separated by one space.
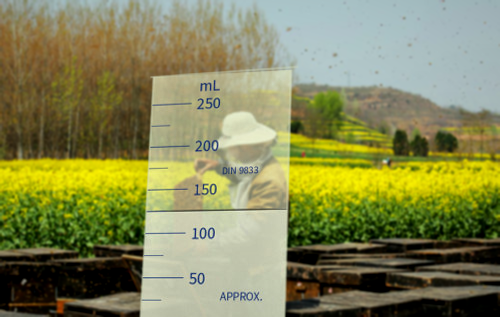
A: 125 mL
